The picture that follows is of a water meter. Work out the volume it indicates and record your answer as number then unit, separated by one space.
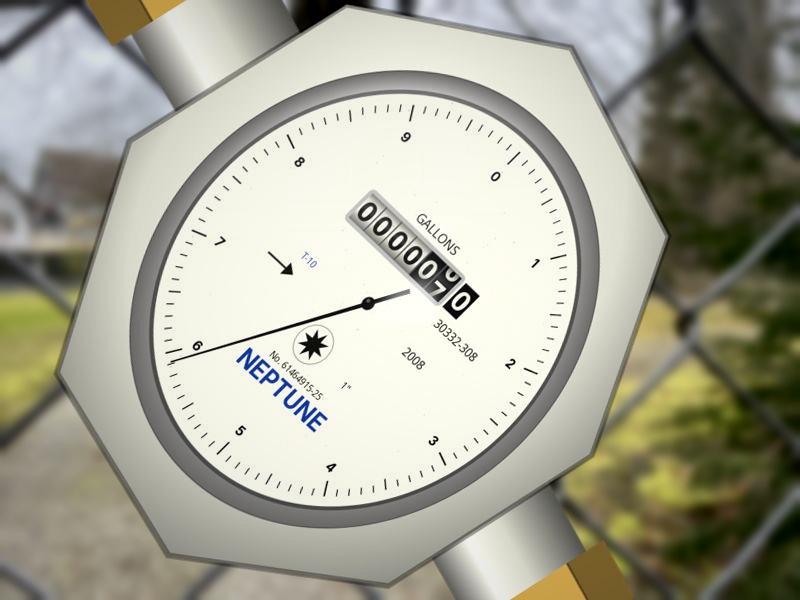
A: 65.9 gal
